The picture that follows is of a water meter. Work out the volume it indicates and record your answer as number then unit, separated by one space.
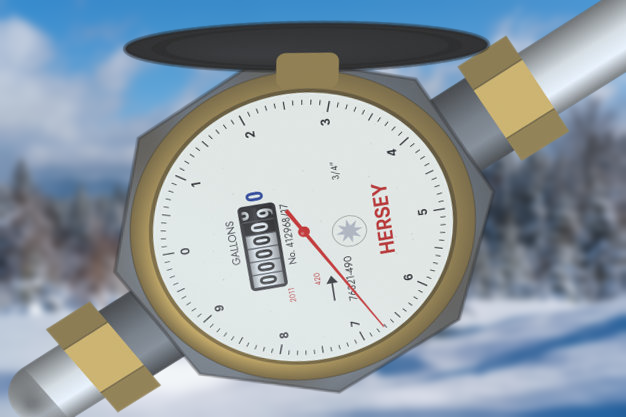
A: 86.7 gal
